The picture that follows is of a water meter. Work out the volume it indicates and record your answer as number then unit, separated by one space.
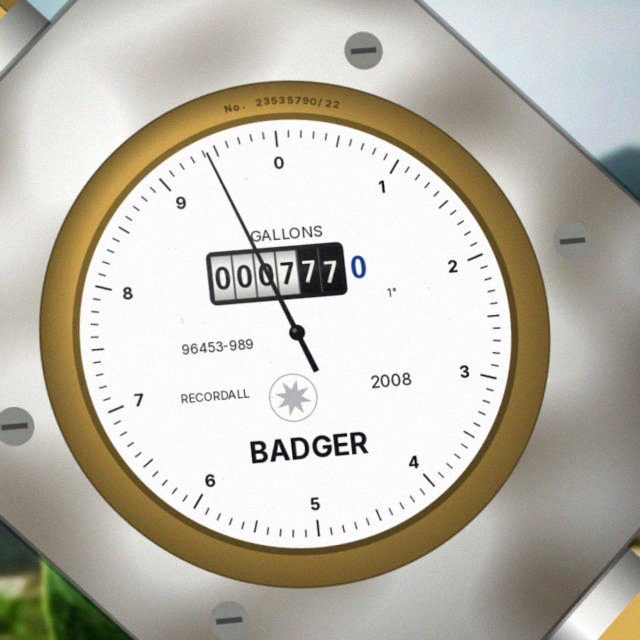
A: 7769.4 gal
